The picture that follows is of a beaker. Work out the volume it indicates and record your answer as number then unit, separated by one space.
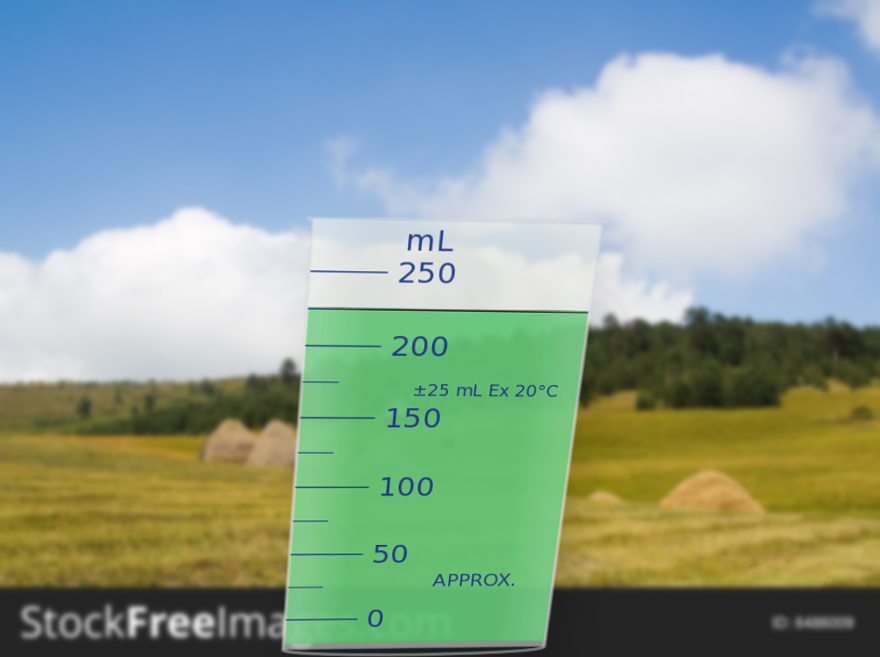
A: 225 mL
